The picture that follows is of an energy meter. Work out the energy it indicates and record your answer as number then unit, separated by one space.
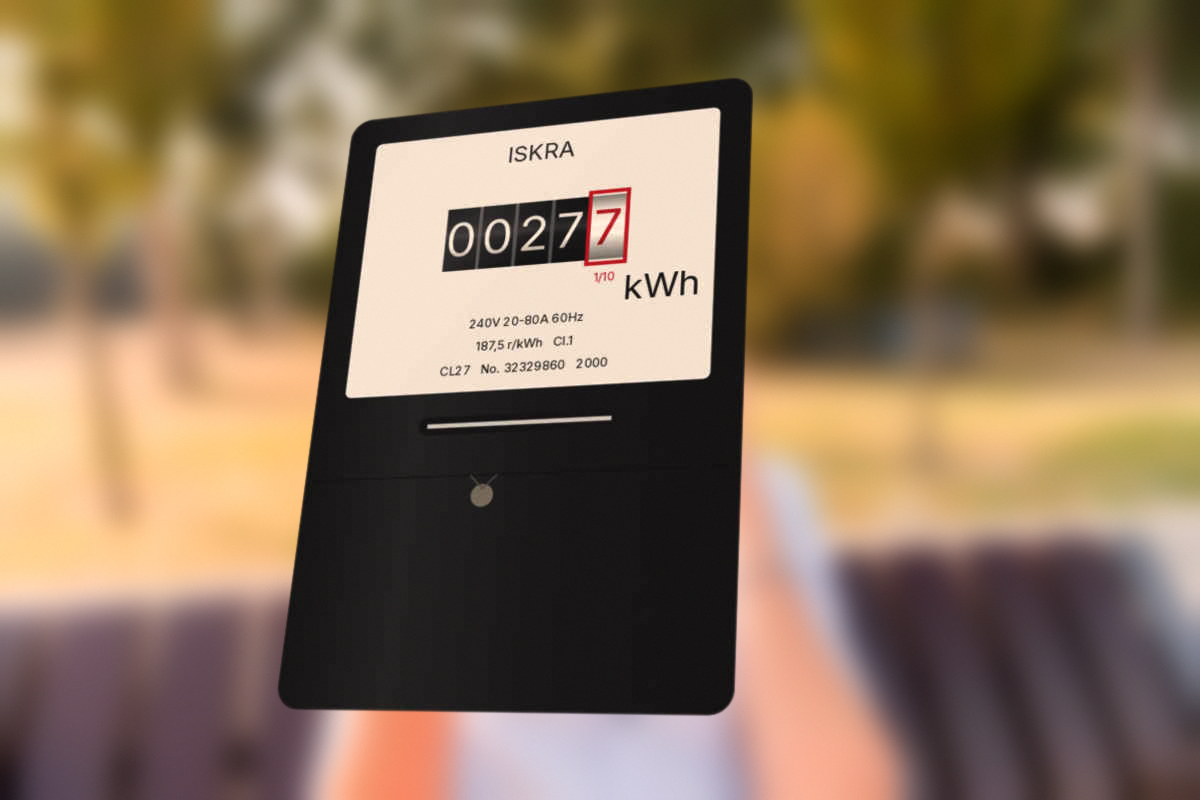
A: 27.7 kWh
